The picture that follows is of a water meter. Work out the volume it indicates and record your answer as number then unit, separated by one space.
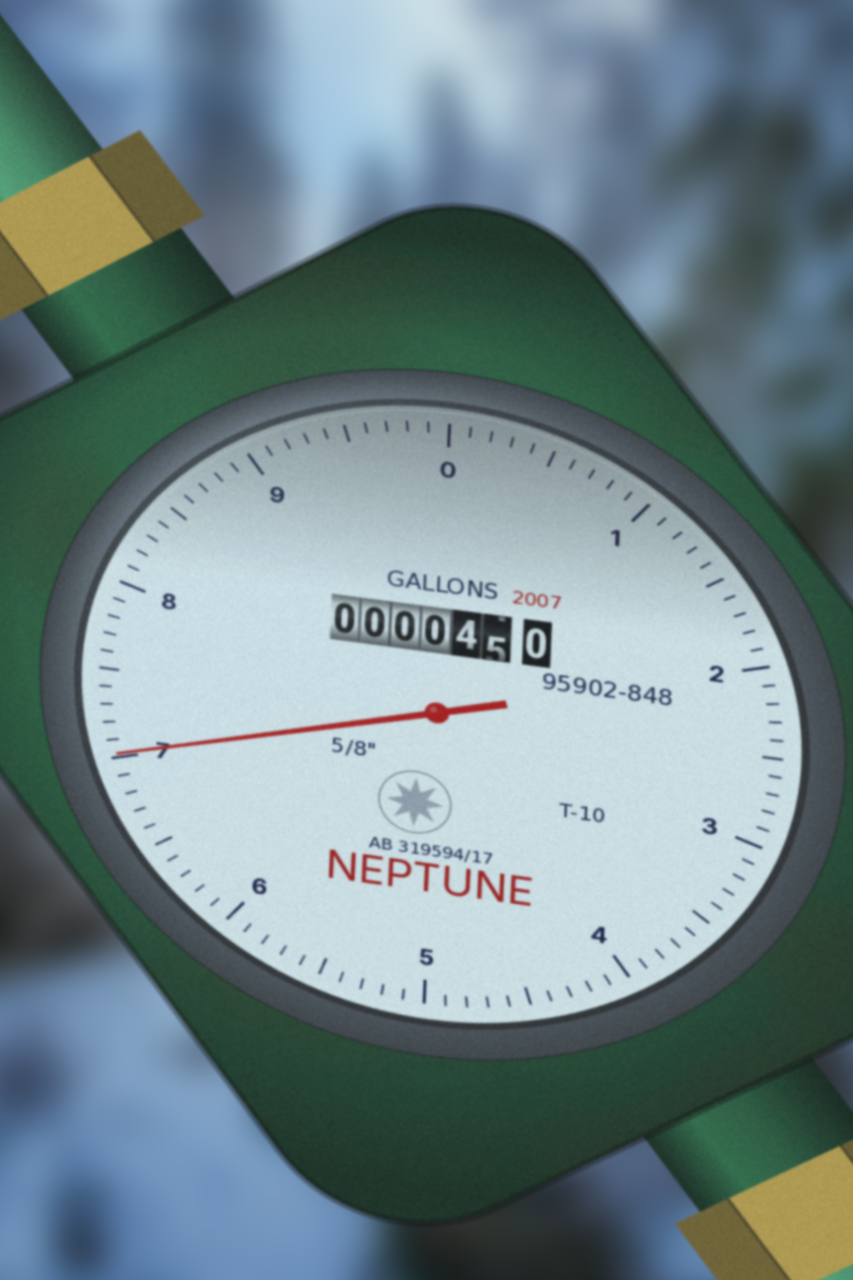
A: 447.0 gal
